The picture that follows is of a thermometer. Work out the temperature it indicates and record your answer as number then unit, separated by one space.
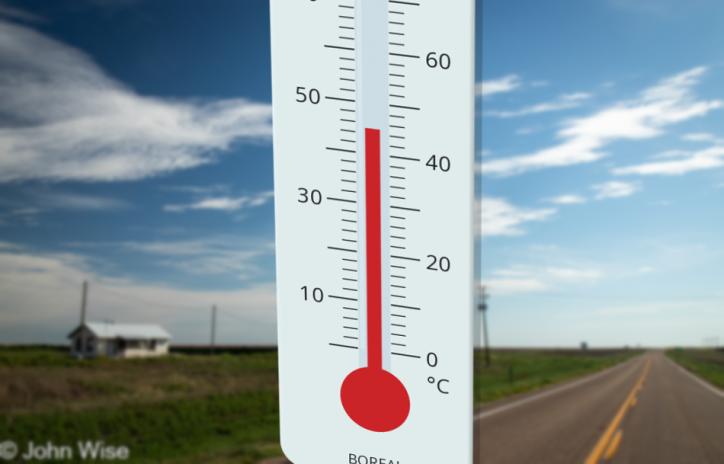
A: 45 °C
